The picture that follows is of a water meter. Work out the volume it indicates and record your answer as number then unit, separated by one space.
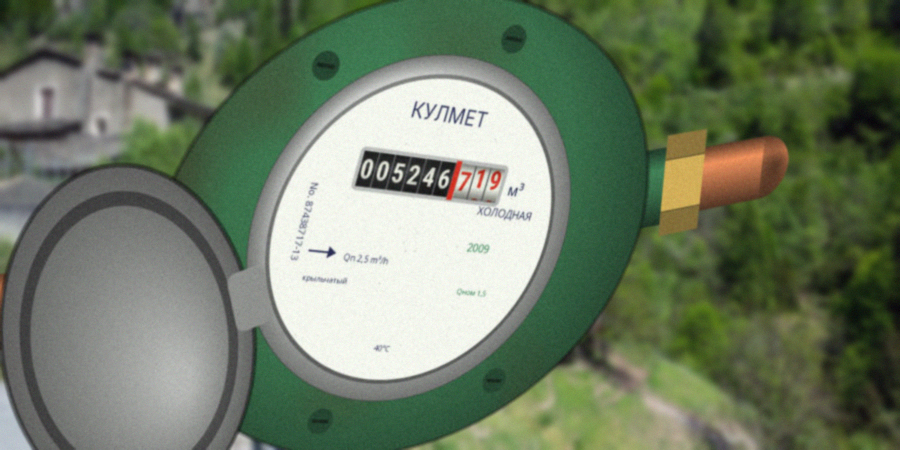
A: 5246.719 m³
